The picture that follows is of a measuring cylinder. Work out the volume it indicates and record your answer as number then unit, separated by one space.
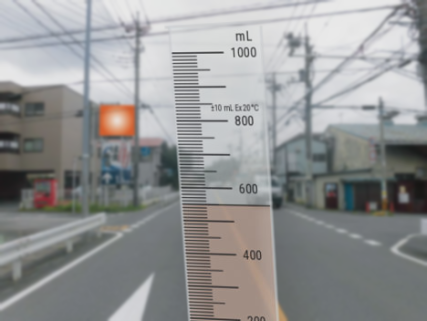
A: 550 mL
